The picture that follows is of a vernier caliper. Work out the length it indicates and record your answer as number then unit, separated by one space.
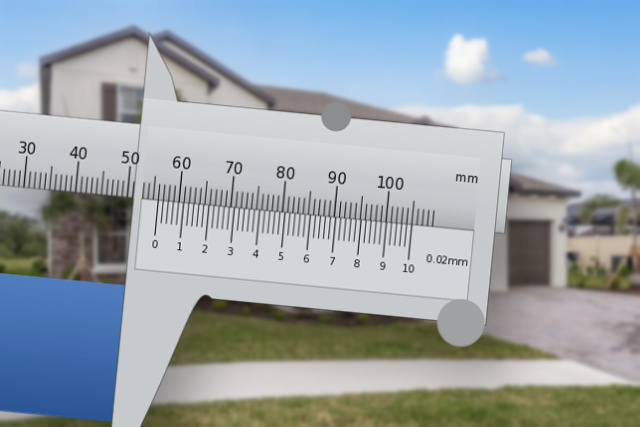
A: 56.0 mm
